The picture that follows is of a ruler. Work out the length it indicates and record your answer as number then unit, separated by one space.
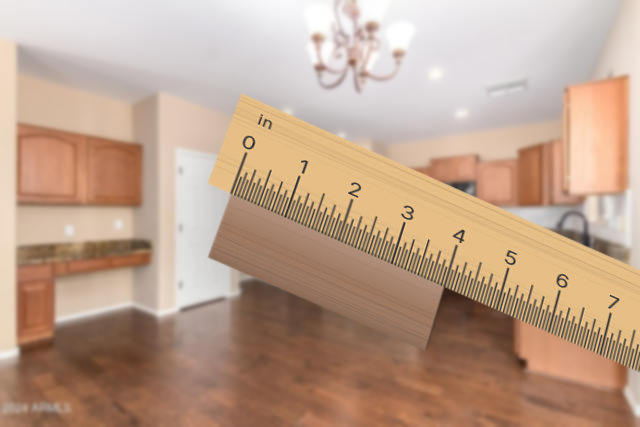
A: 4 in
